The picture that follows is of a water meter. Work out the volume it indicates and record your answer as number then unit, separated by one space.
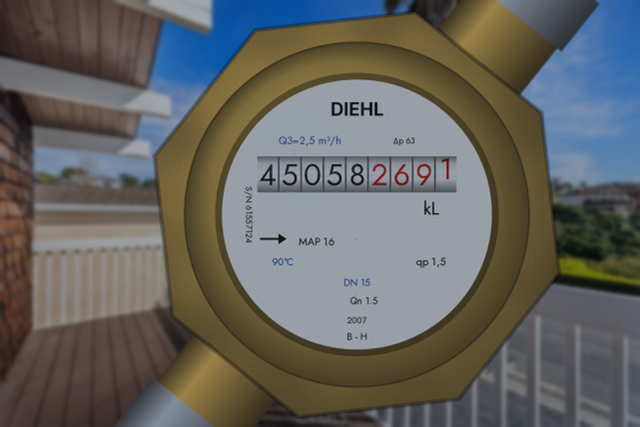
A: 45058.2691 kL
